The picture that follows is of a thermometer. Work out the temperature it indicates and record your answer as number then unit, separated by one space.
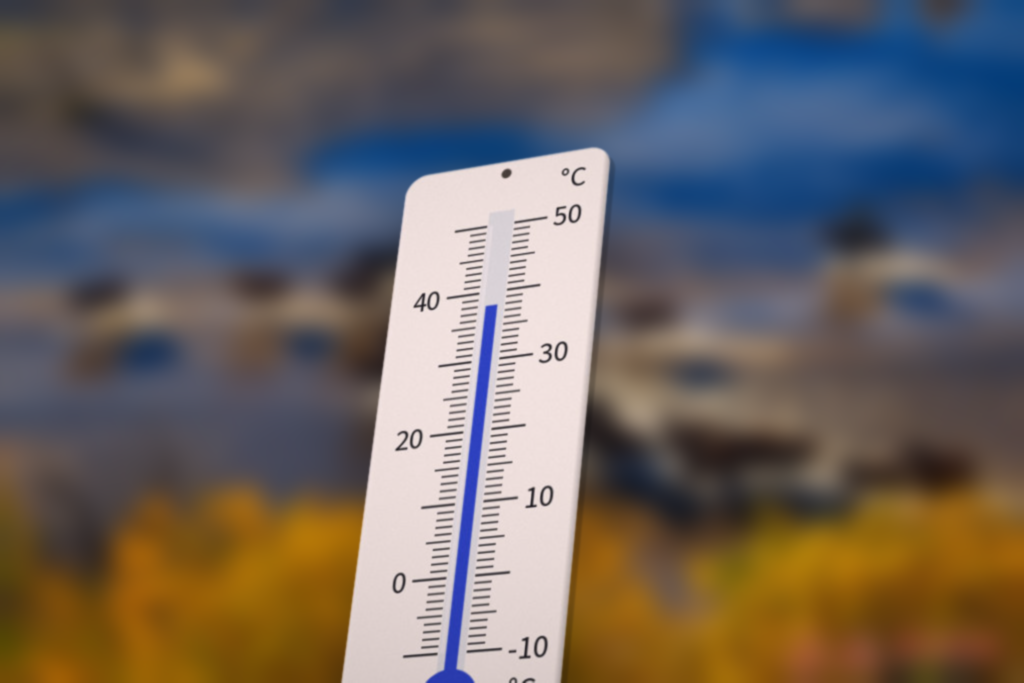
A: 38 °C
